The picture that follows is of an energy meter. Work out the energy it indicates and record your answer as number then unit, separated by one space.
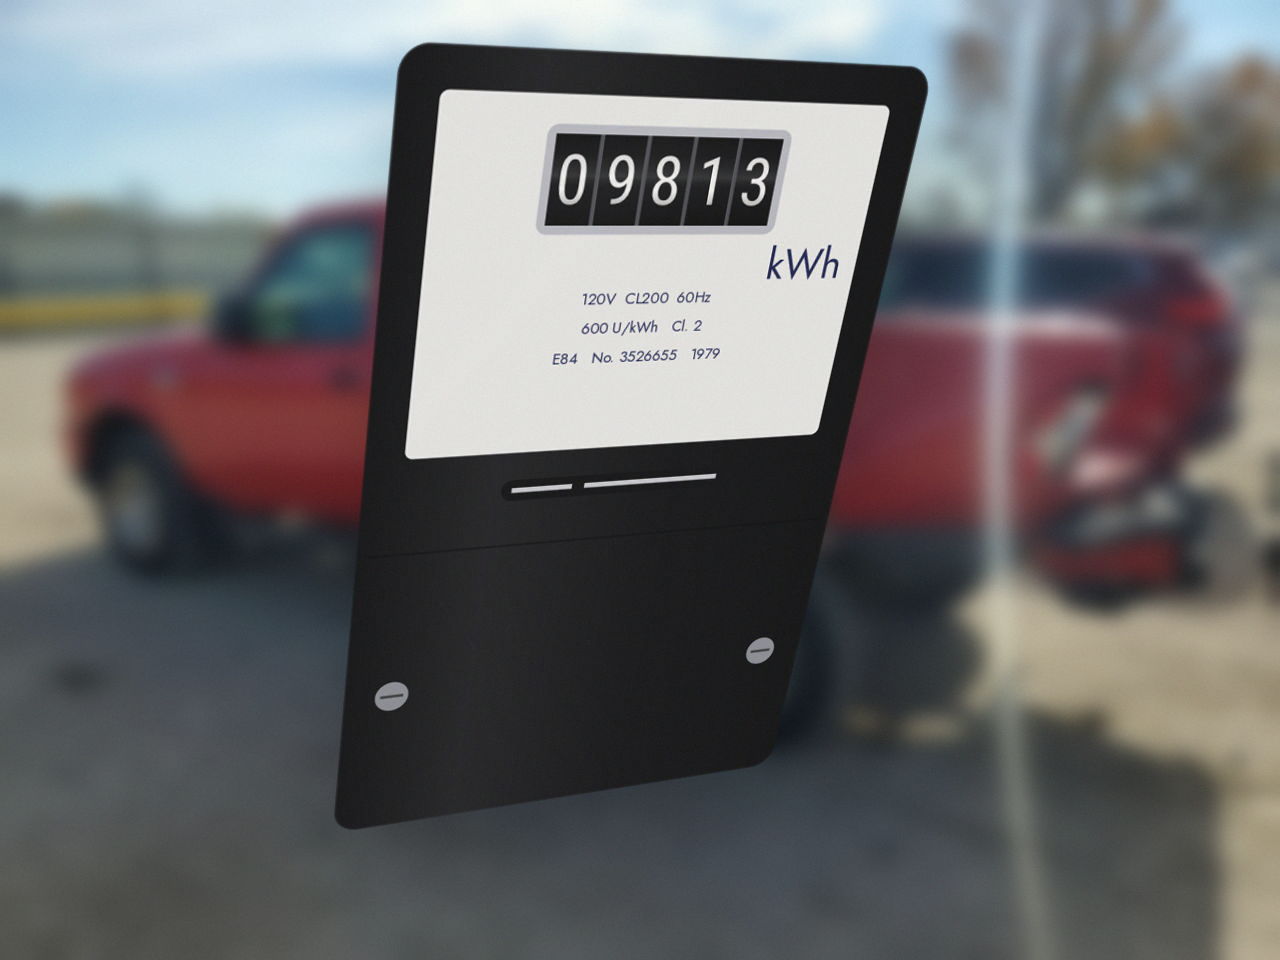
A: 9813 kWh
